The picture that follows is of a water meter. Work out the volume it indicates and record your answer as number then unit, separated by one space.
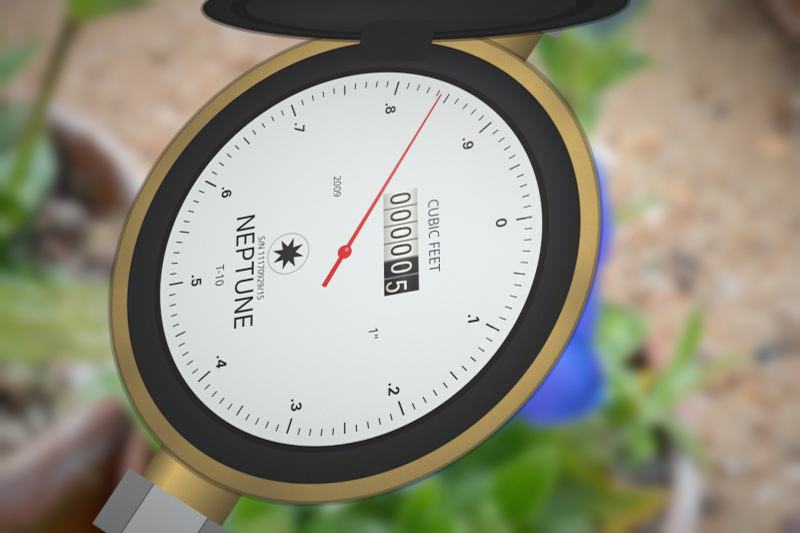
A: 4.84 ft³
